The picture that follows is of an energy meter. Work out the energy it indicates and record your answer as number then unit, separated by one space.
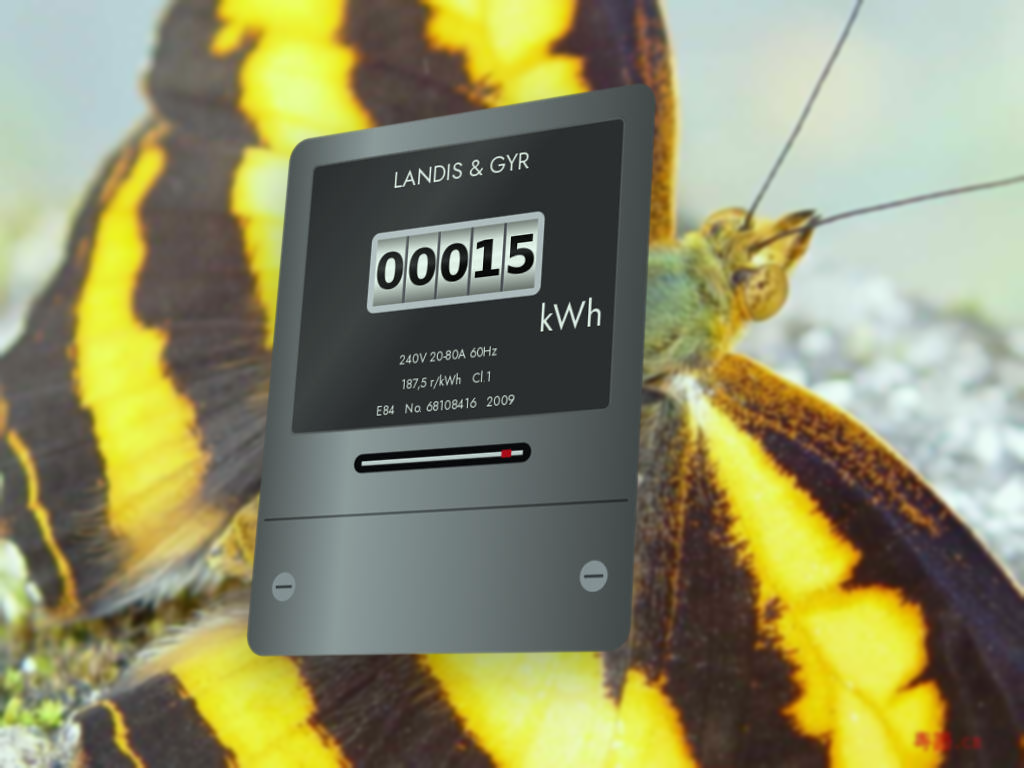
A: 15 kWh
